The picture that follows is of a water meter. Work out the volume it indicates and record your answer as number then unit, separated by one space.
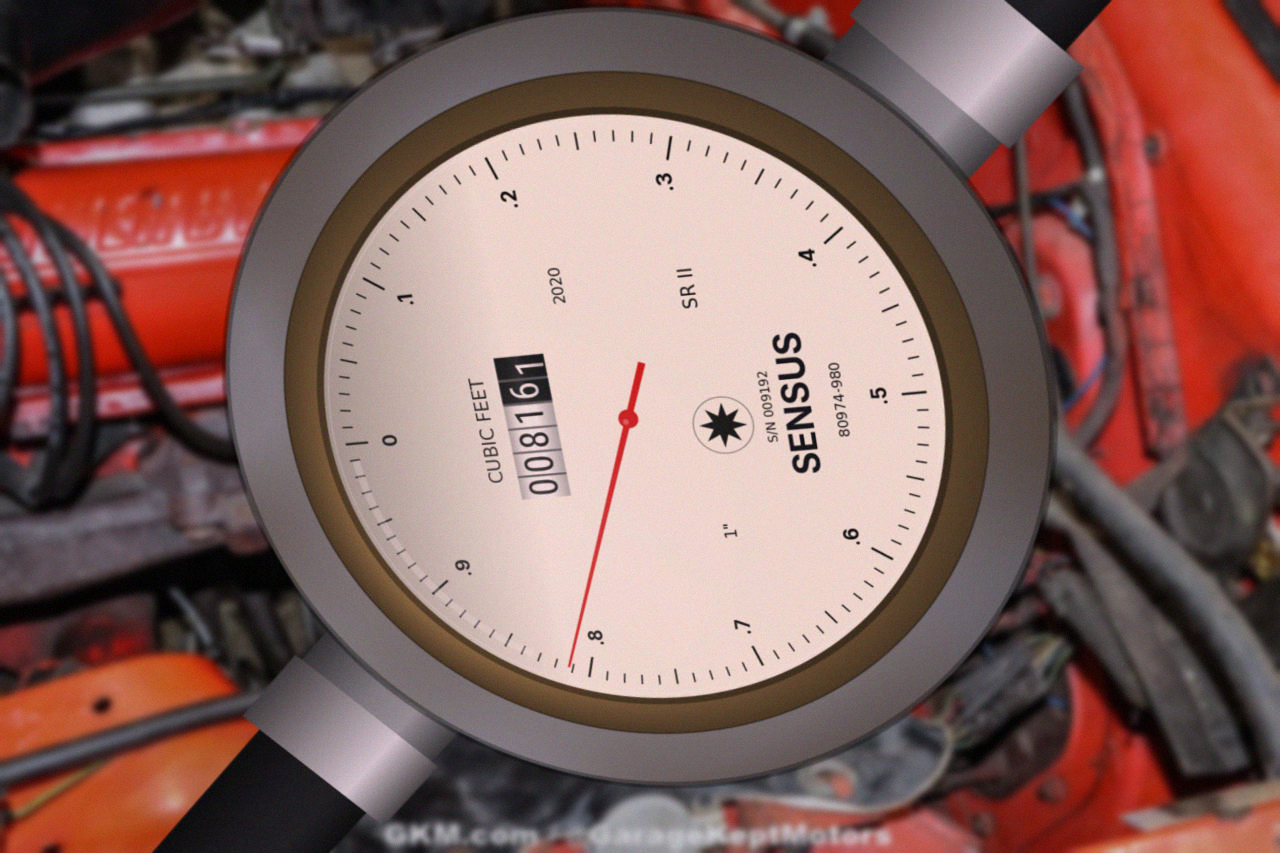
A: 8160.81 ft³
